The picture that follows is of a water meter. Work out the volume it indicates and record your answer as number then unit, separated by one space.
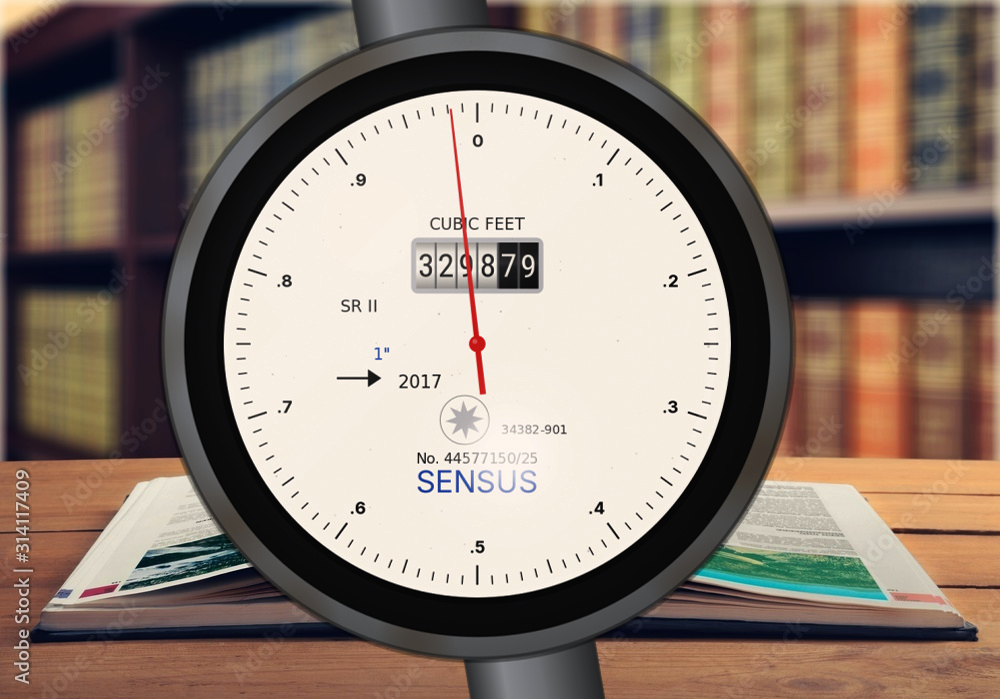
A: 329878.98 ft³
